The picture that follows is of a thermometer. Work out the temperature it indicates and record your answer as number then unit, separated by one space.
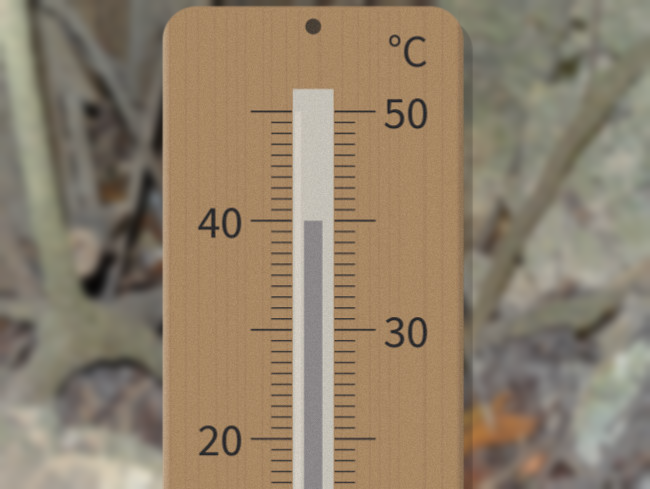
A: 40 °C
